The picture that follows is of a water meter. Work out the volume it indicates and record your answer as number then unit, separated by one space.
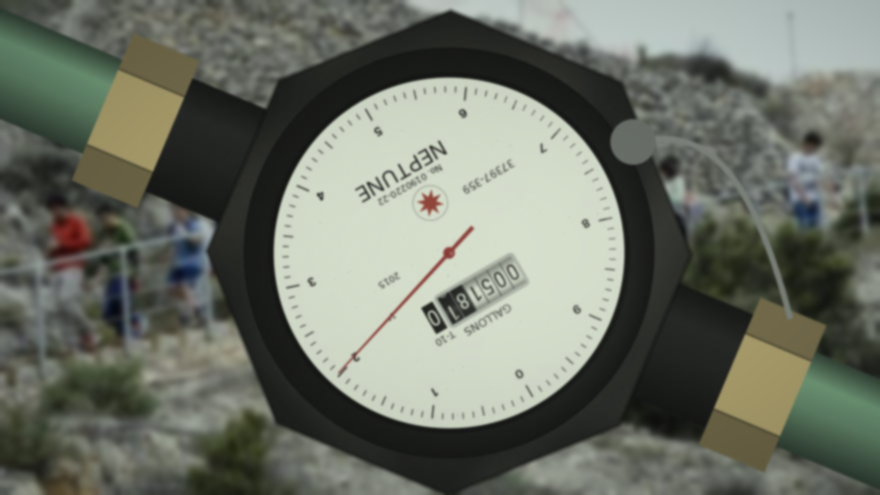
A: 51812.0 gal
